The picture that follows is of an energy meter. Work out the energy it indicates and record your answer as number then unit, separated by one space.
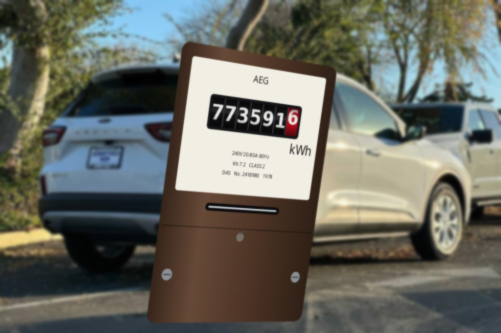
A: 773591.6 kWh
